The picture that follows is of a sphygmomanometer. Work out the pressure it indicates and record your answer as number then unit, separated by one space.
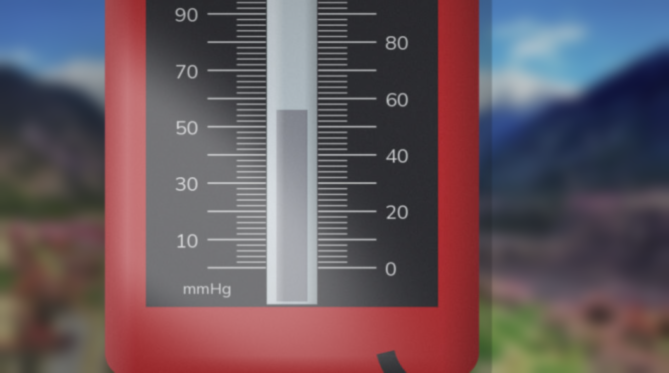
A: 56 mmHg
